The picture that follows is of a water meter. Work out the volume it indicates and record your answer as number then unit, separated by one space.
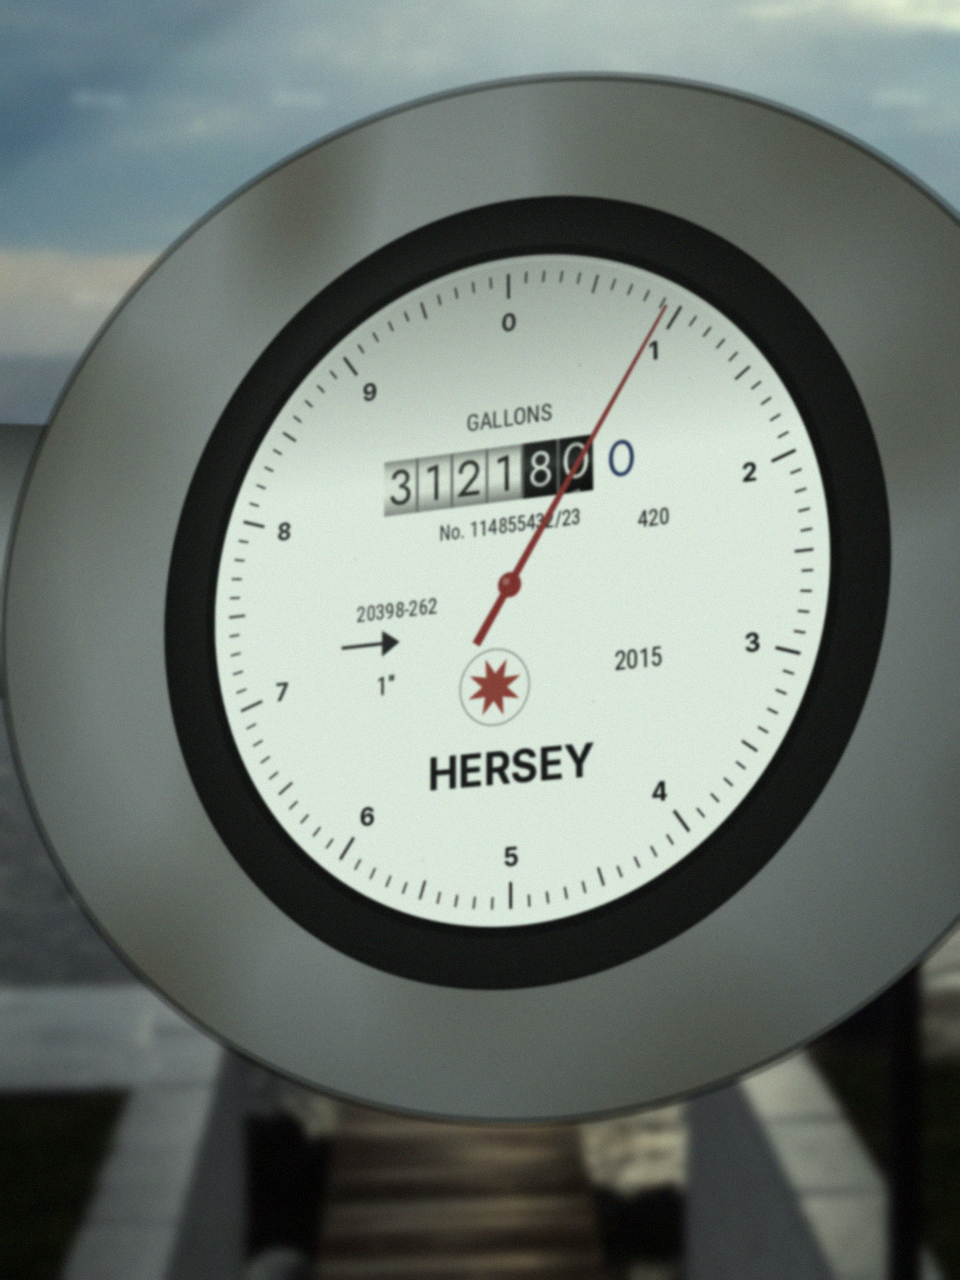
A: 3121800.9 gal
